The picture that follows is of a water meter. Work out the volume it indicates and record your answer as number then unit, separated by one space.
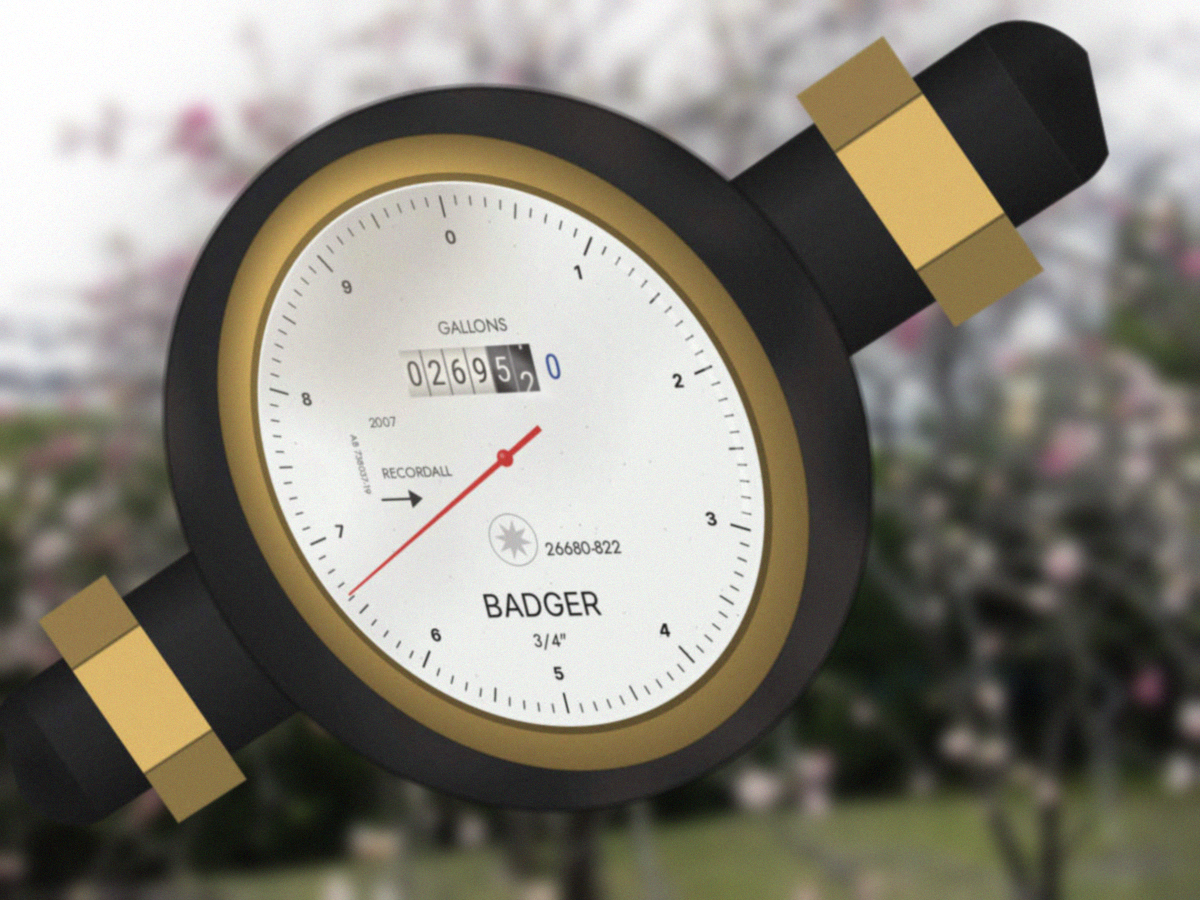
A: 269516.6 gal
